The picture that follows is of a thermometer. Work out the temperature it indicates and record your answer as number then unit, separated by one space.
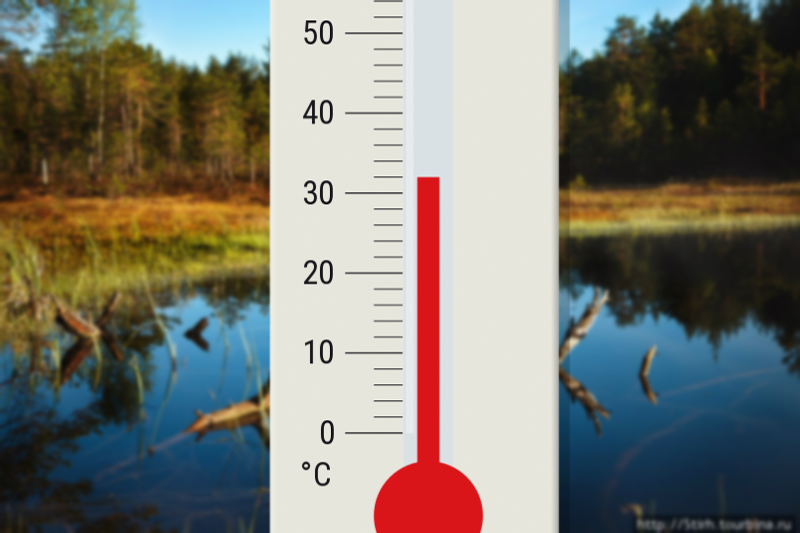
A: 32 °C
